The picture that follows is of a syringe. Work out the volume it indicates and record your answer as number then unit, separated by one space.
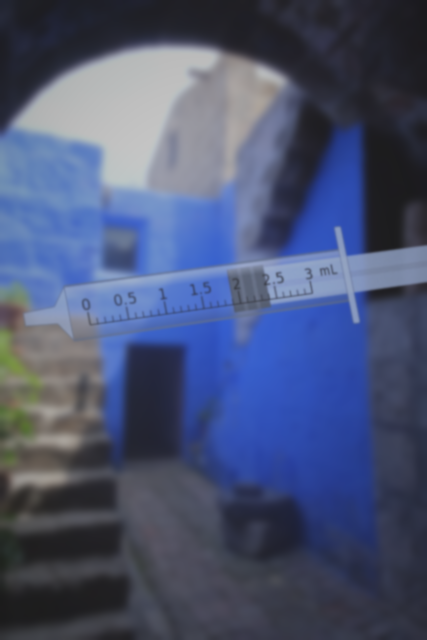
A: 1.9 mL
